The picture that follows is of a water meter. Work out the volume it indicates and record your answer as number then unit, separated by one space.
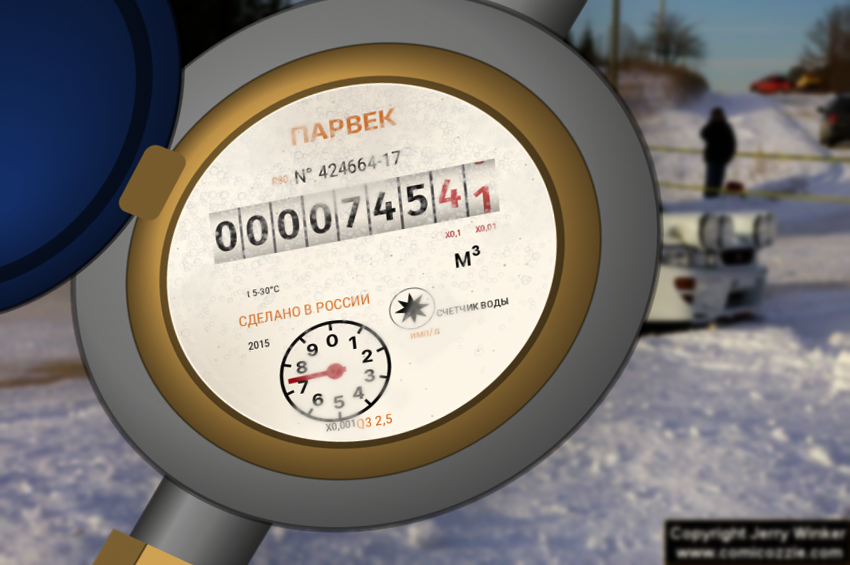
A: 745.407 m³
